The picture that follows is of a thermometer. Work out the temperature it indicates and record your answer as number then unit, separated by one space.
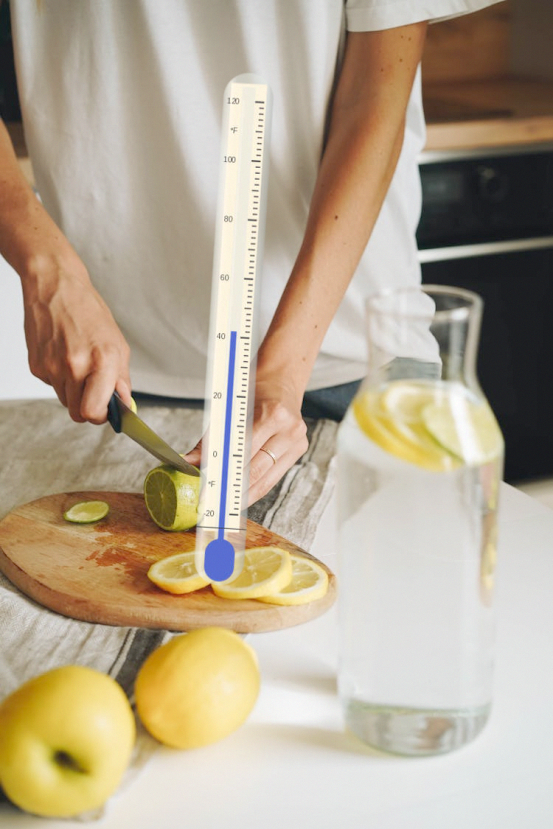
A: 42 °F
